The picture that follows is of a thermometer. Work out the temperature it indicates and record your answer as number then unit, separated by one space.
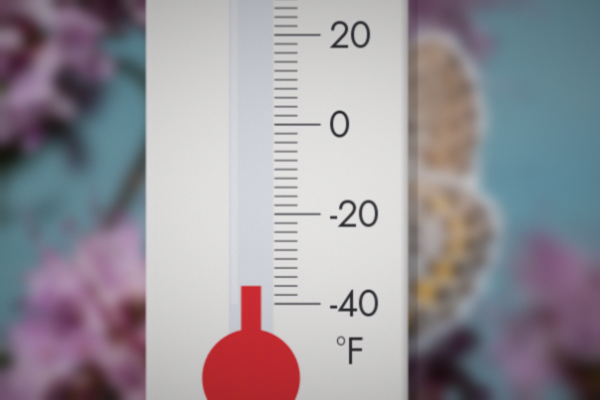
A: -36 °F
